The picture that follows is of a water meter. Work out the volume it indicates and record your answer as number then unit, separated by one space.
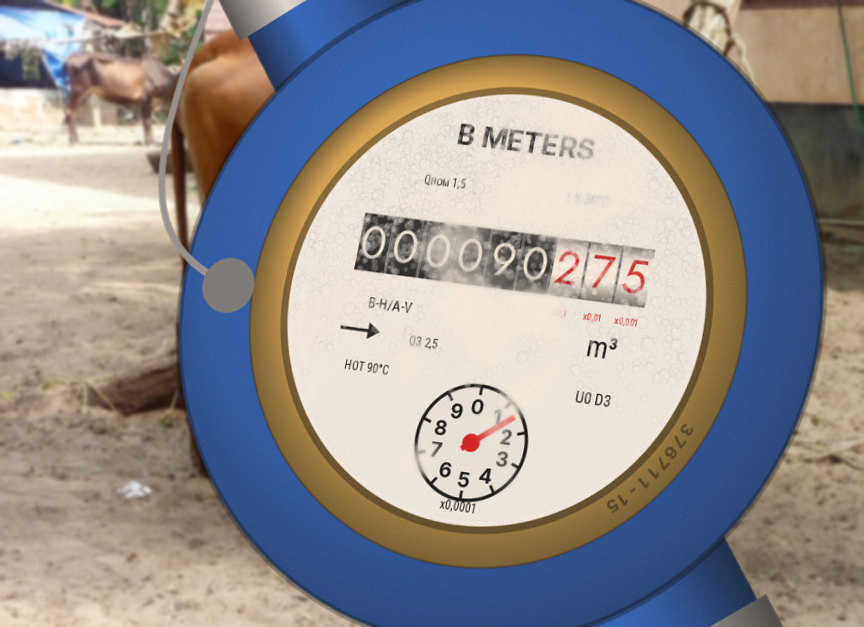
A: 90.2751 m³
